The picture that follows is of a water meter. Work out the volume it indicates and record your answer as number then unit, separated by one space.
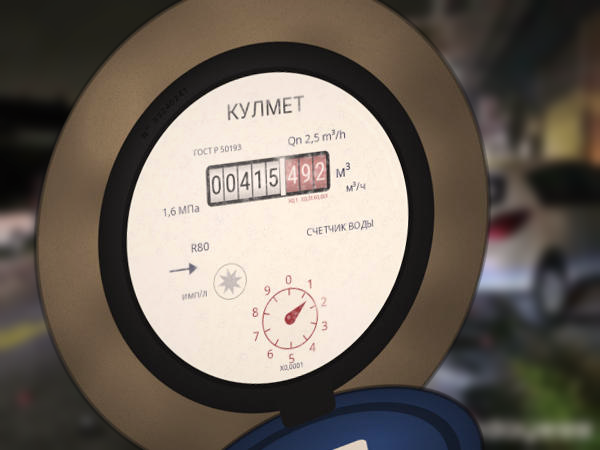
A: 415.4921 m³
